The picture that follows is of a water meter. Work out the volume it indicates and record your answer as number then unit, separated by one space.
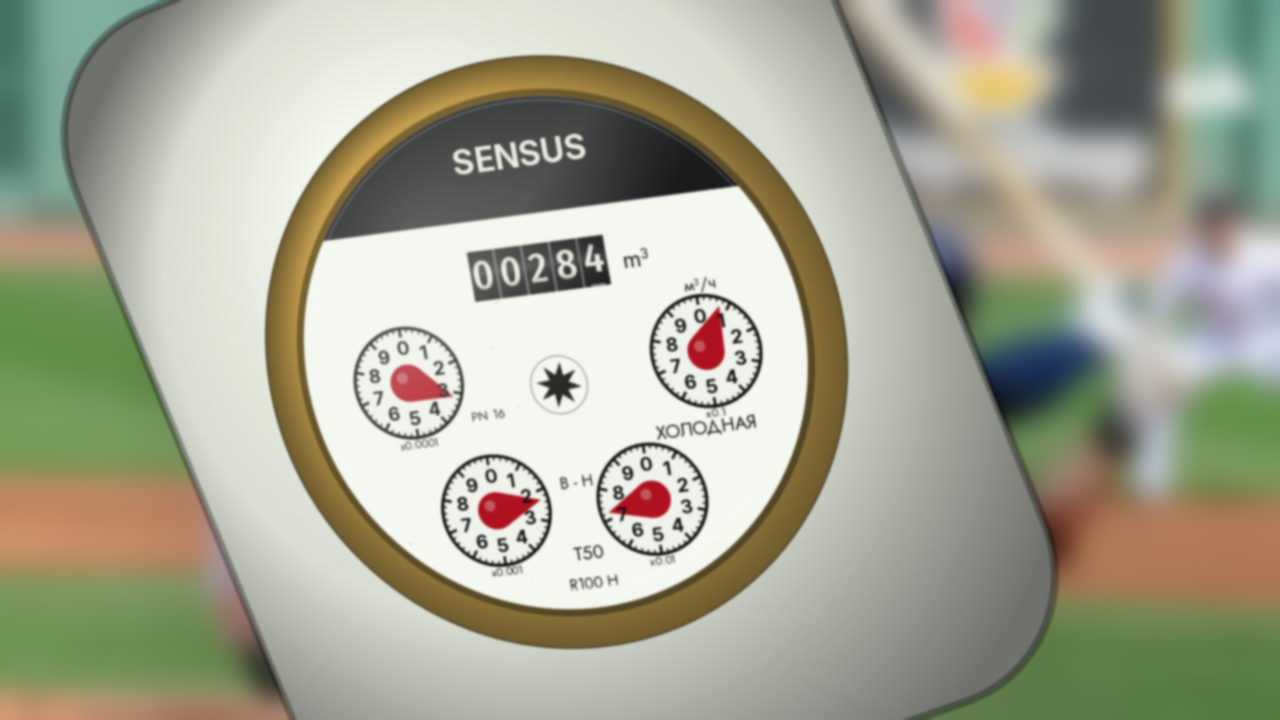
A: 284.0723 m³
